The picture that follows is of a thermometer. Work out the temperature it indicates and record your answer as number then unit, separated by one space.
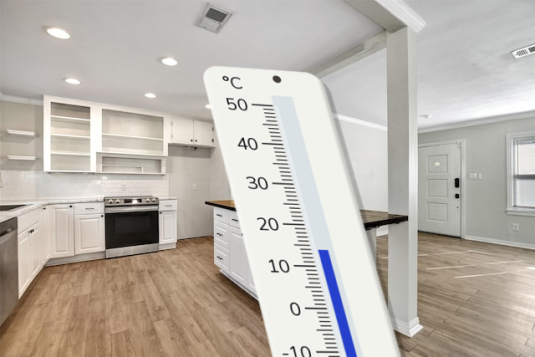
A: 14 °C
